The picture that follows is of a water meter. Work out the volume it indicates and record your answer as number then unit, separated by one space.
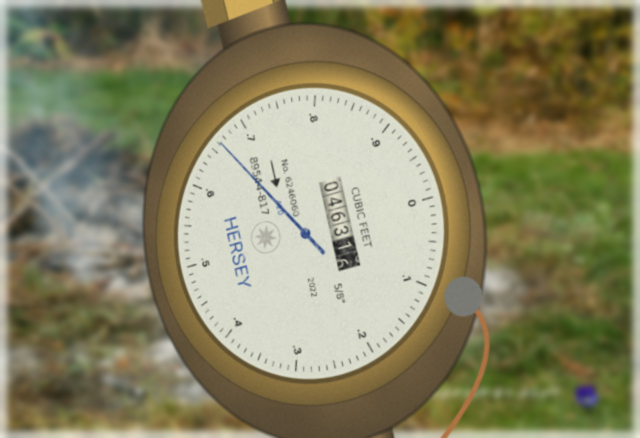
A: 46315.66 ft³
